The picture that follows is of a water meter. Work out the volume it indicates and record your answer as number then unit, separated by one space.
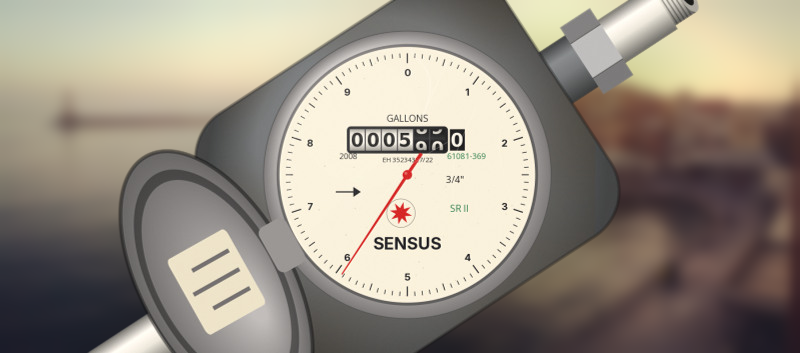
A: 5895.9 gal
